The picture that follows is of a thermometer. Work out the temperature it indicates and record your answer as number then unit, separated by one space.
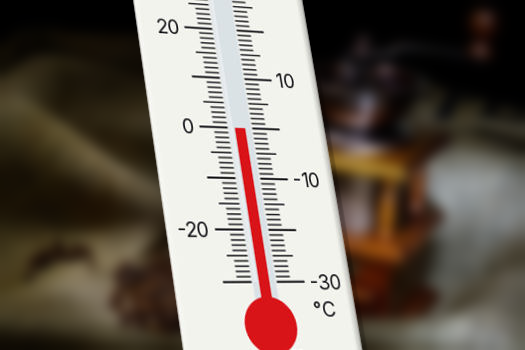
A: 0 °C
